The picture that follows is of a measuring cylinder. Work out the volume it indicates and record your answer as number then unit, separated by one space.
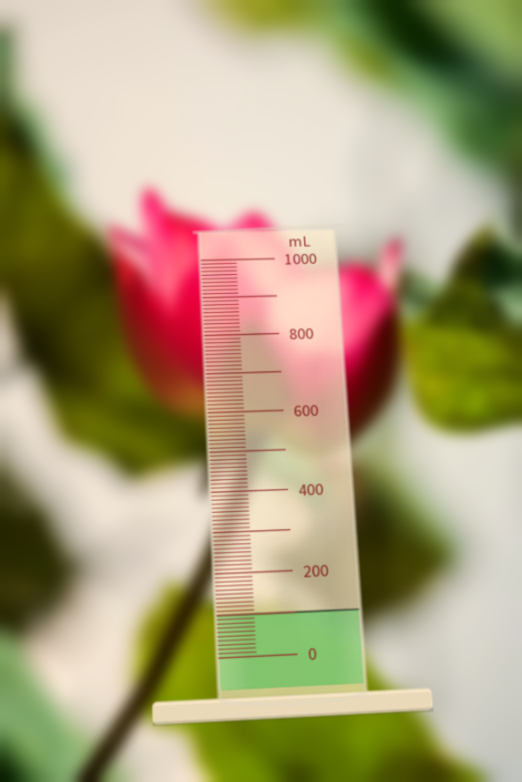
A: 100 mL
